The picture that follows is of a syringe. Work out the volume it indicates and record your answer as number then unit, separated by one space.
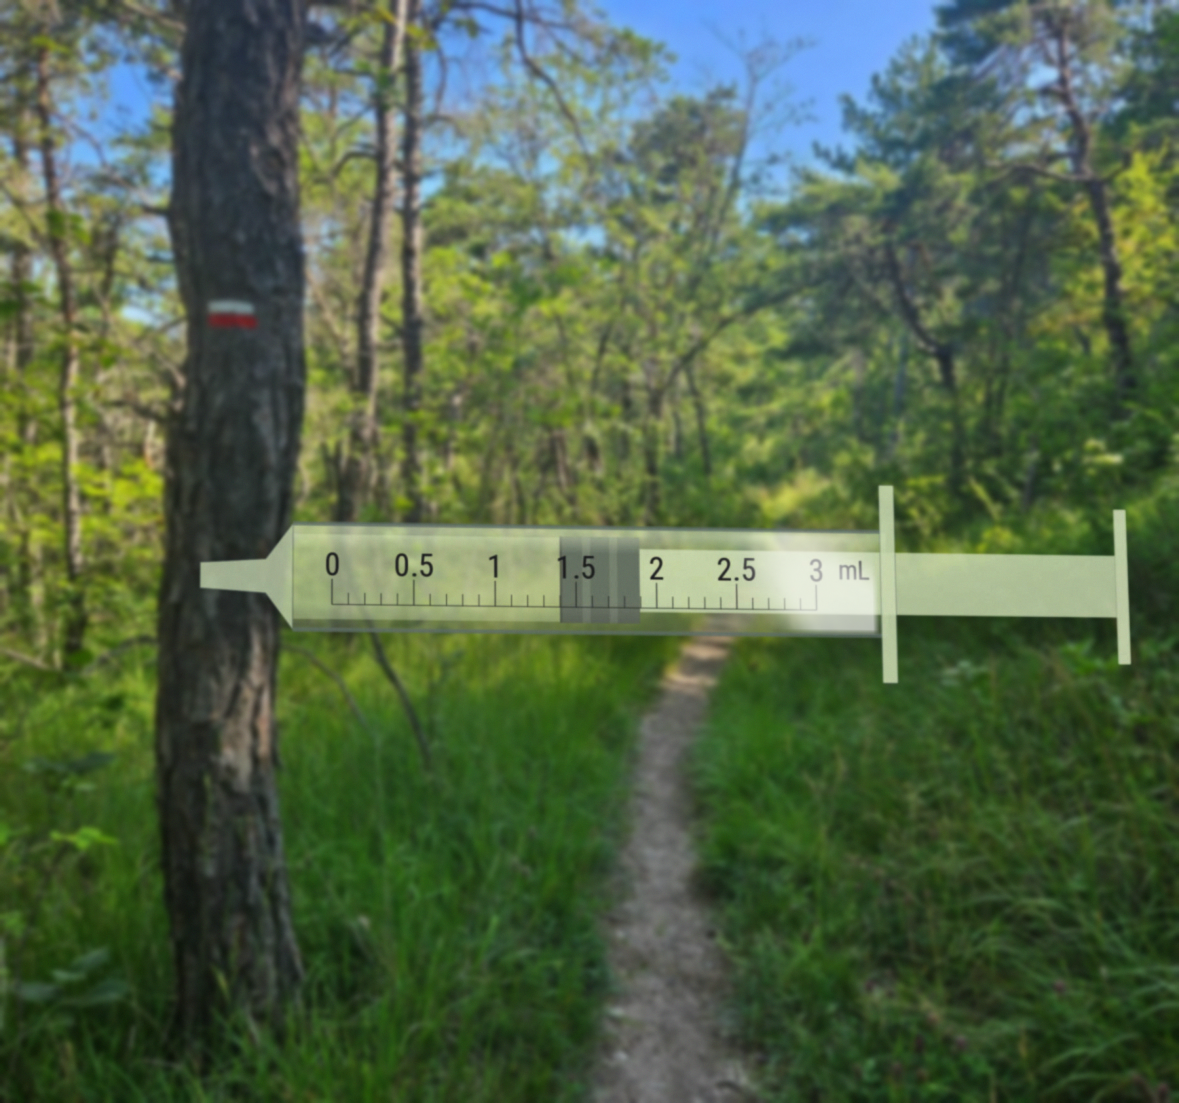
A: 1.4 mL
